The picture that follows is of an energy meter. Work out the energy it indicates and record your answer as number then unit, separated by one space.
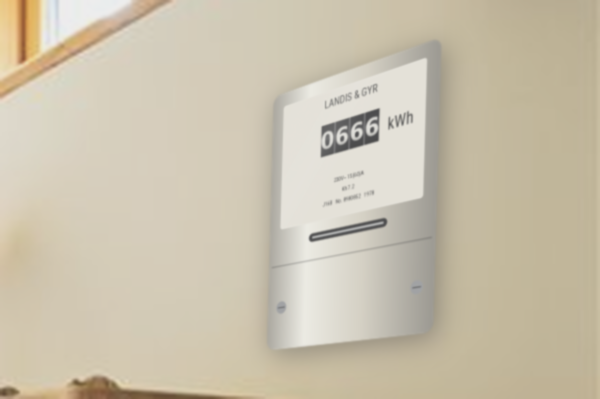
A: 666 kWh
